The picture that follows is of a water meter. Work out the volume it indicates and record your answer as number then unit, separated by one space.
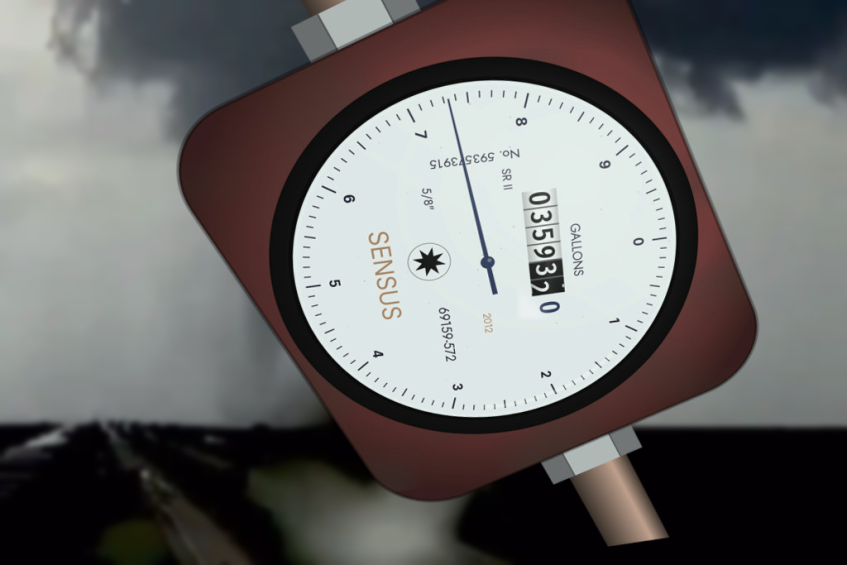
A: 359317.3 gal
